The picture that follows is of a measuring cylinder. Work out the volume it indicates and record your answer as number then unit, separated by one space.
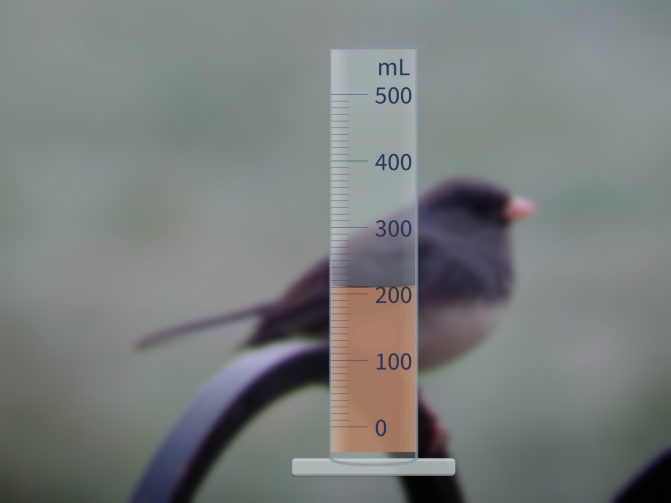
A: 210 mL
